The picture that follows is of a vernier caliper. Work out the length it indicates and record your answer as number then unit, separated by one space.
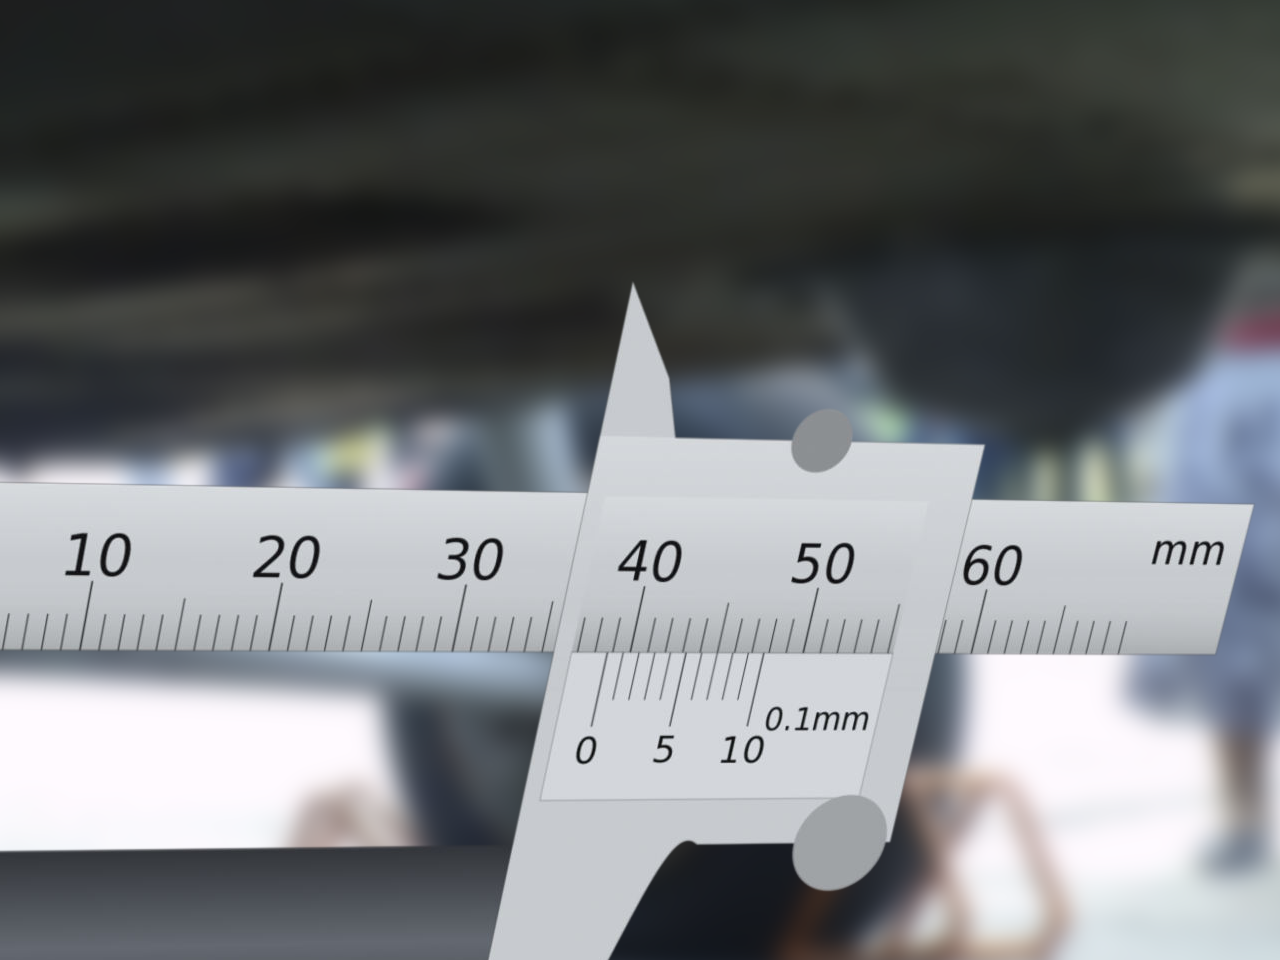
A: 38.7 mm
